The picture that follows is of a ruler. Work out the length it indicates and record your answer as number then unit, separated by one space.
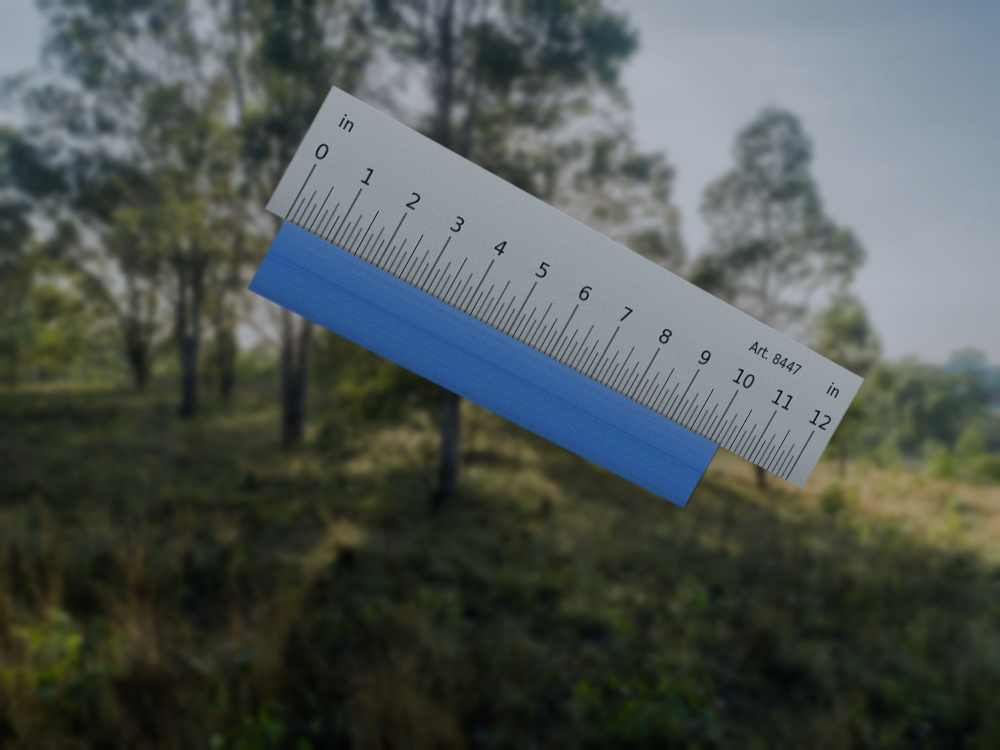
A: 10.25 in
